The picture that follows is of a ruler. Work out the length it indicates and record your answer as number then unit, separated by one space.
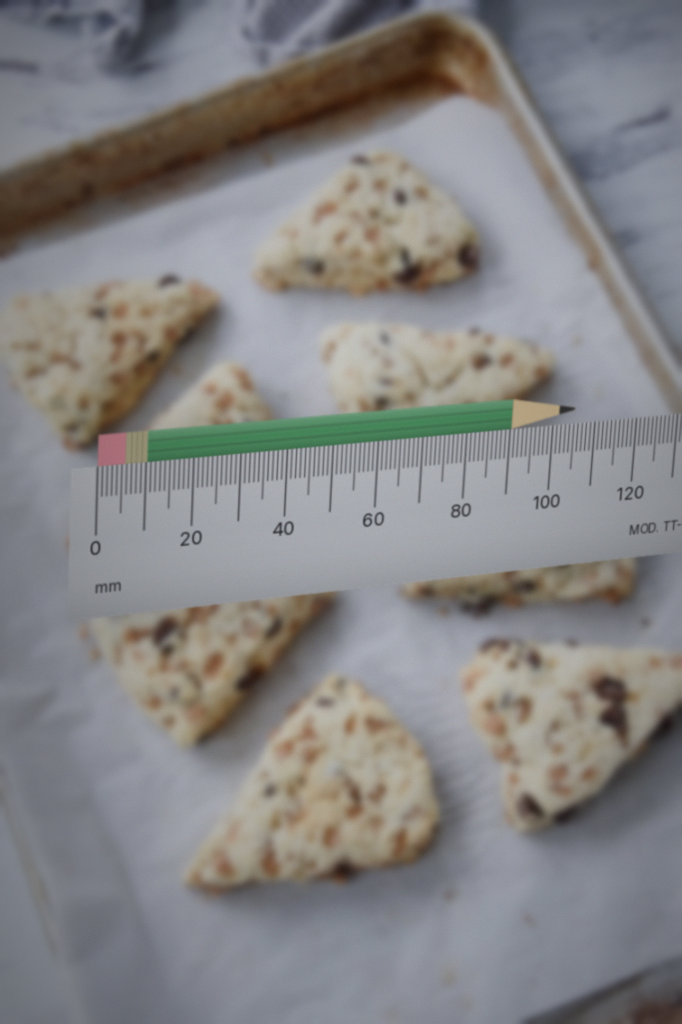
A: 105 mm
